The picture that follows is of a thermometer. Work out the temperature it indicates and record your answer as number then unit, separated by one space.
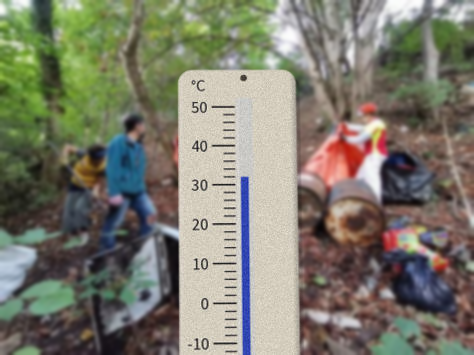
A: 32 °C
